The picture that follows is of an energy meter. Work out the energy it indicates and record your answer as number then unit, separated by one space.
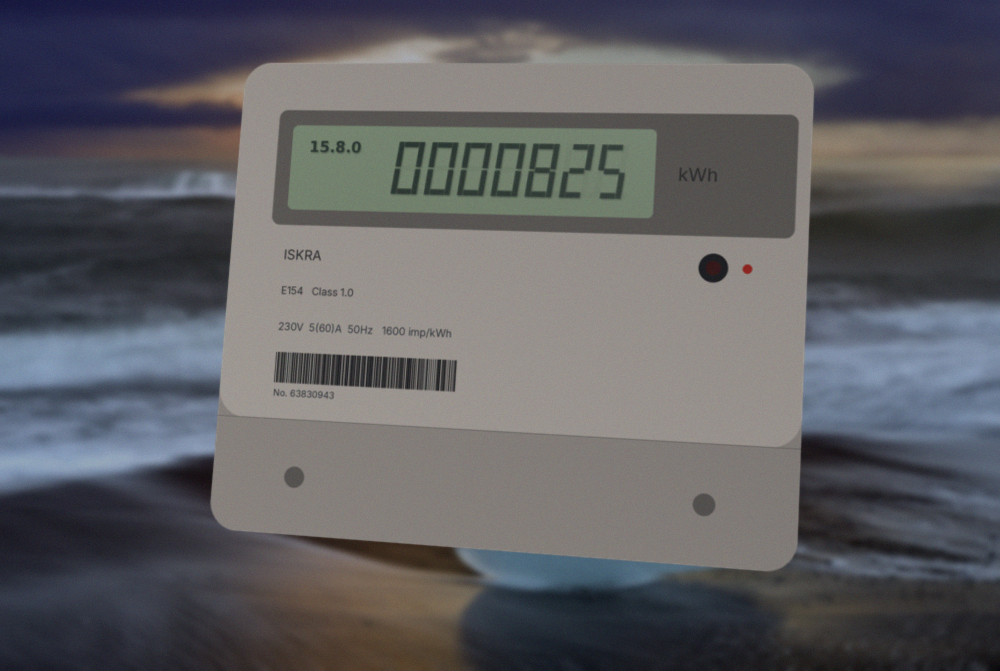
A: 825 kWh
